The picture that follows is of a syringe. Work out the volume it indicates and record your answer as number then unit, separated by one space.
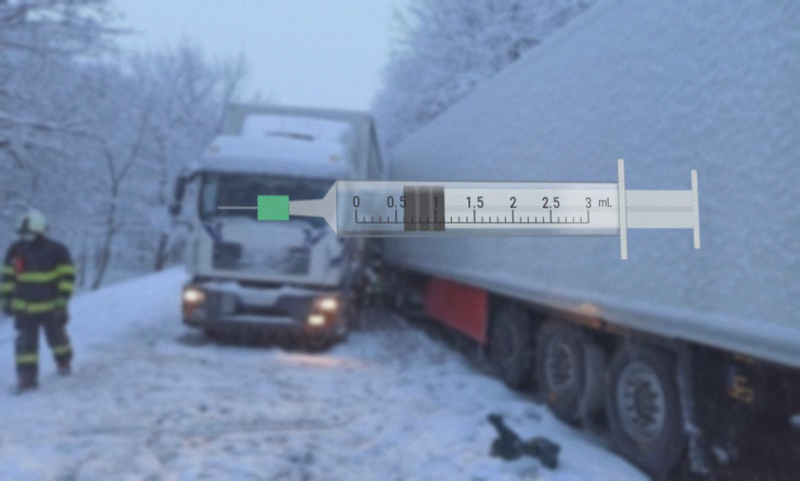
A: 0.6 mL
